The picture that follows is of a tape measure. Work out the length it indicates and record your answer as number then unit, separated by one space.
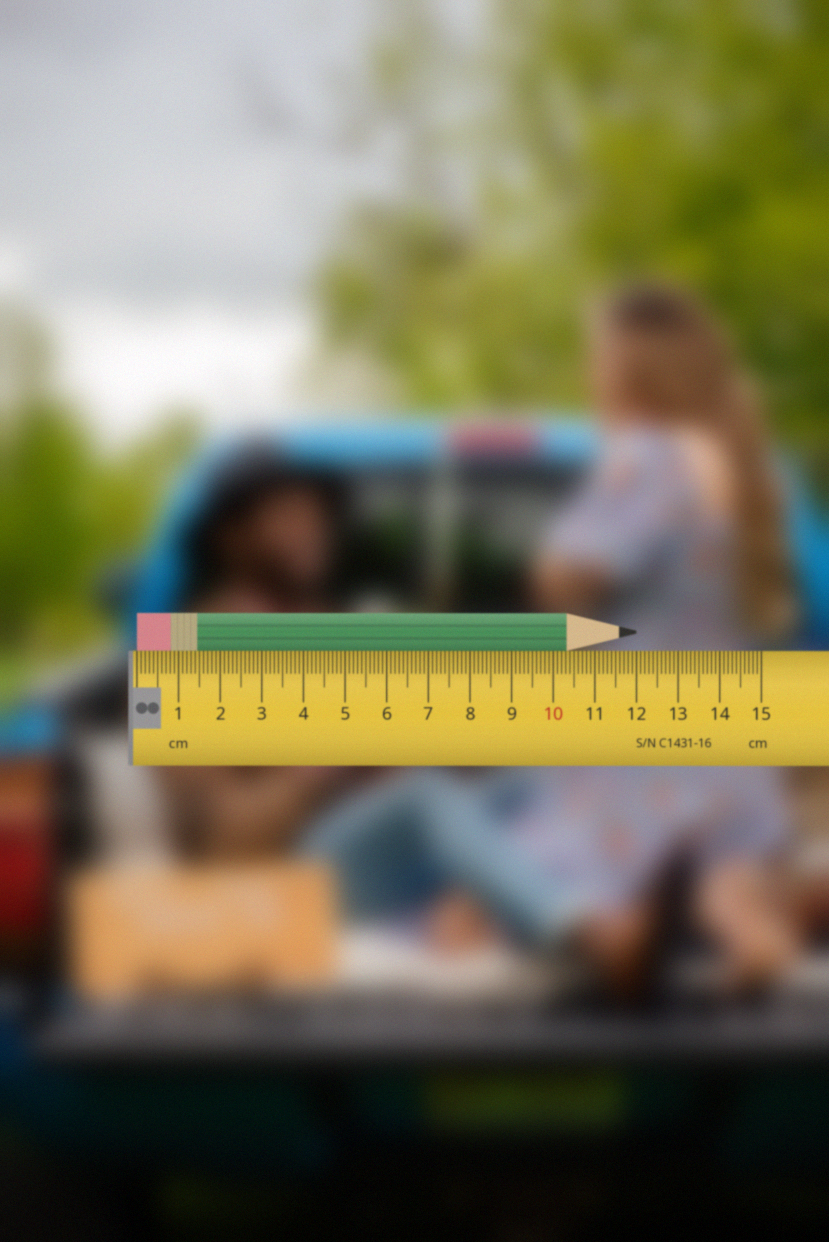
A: 12 cm
